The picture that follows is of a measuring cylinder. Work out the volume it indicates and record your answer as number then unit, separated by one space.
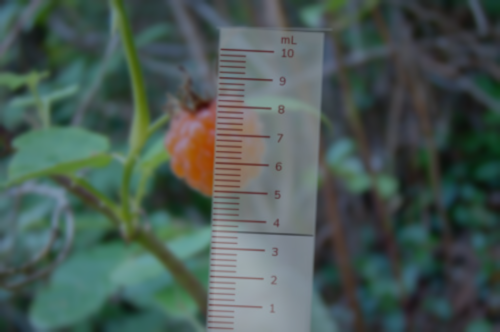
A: 3.6 mL
